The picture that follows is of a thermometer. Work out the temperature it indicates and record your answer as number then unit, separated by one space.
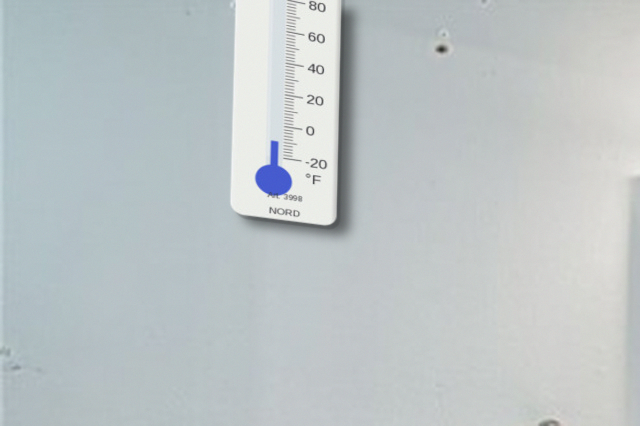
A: -10 °F
